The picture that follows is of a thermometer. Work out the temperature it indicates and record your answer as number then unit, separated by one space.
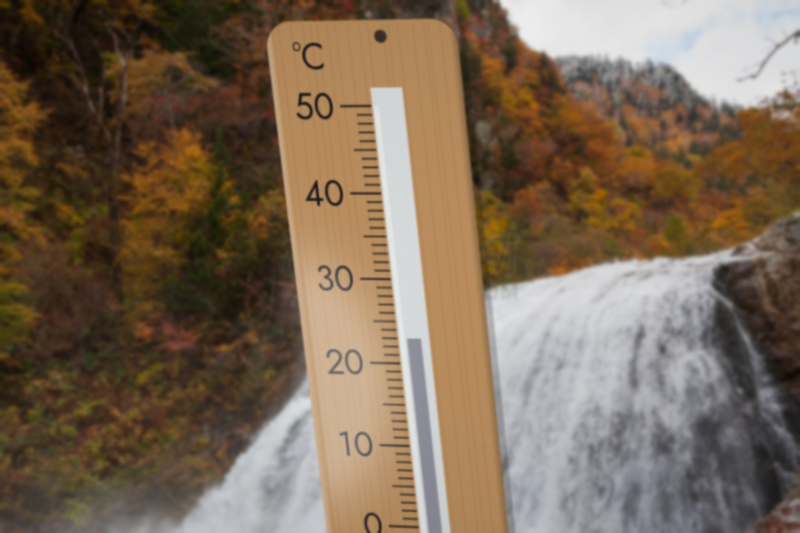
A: 23 °C
